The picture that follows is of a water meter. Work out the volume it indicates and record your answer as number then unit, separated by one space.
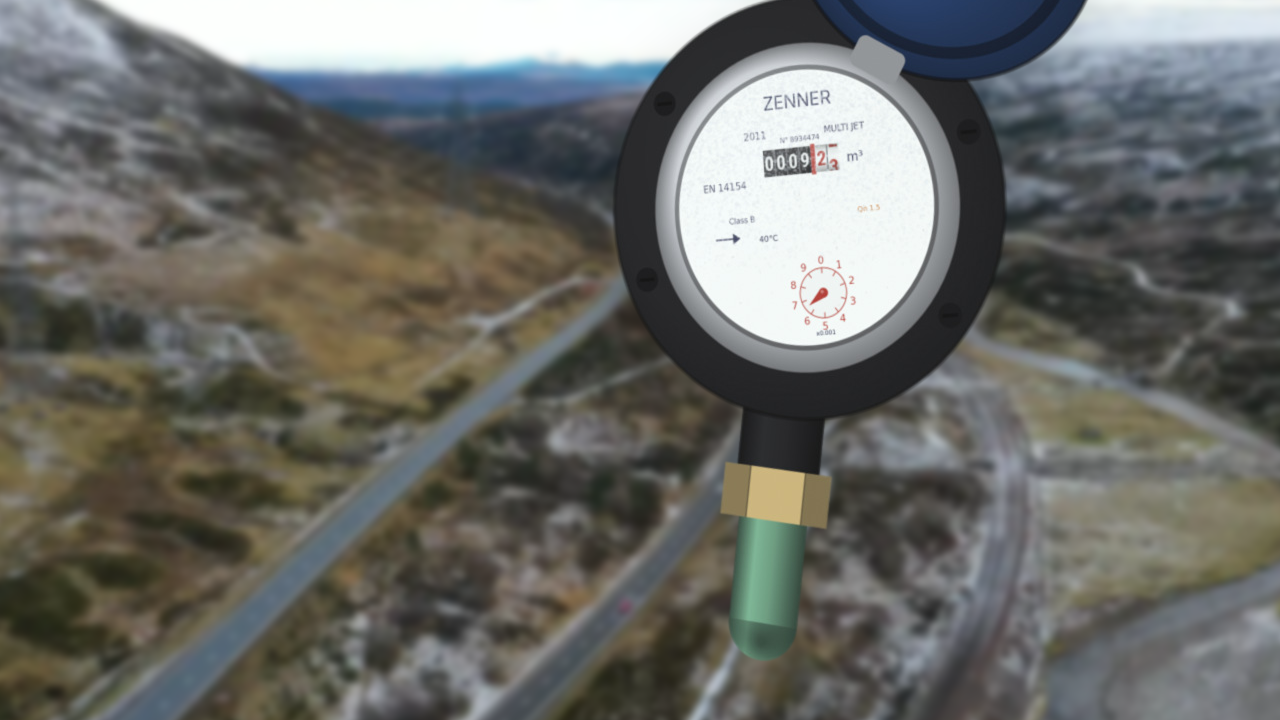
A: 9.226 m³
